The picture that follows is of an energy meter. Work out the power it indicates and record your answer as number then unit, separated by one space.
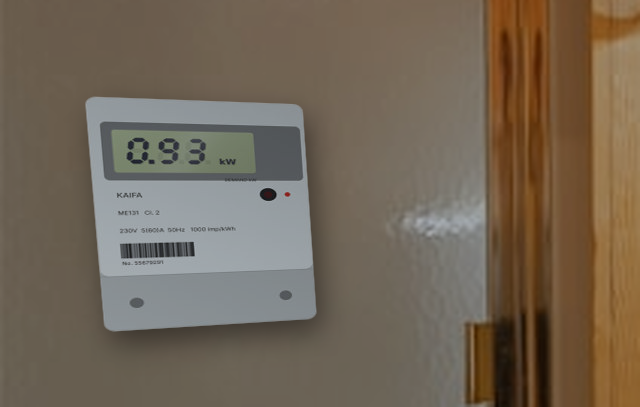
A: 0.93 kW
